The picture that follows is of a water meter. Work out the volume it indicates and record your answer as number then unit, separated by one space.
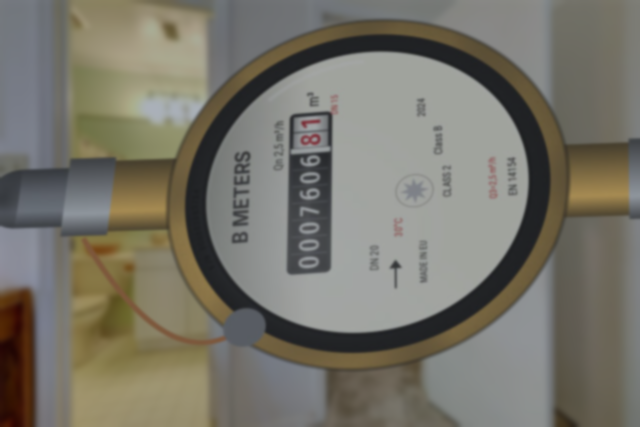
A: 7606.81 m³
